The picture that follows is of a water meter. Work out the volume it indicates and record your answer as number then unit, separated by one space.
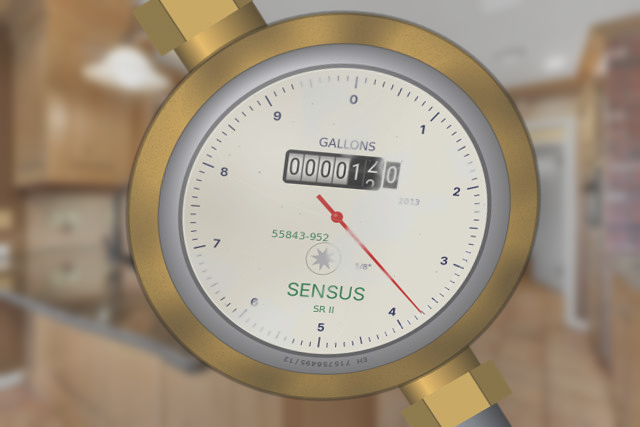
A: 123.7 gal
